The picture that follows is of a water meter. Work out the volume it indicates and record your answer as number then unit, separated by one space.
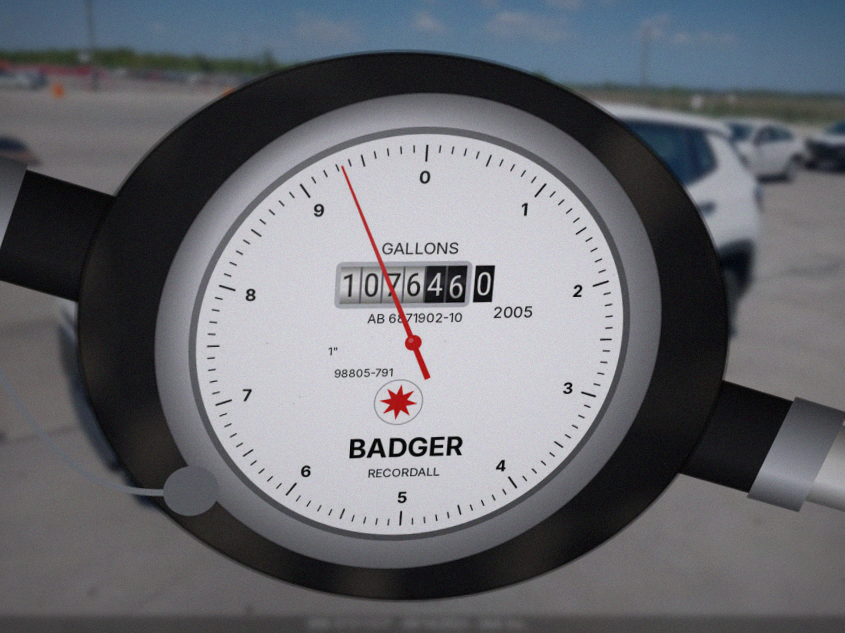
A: 1076459.3 gal
